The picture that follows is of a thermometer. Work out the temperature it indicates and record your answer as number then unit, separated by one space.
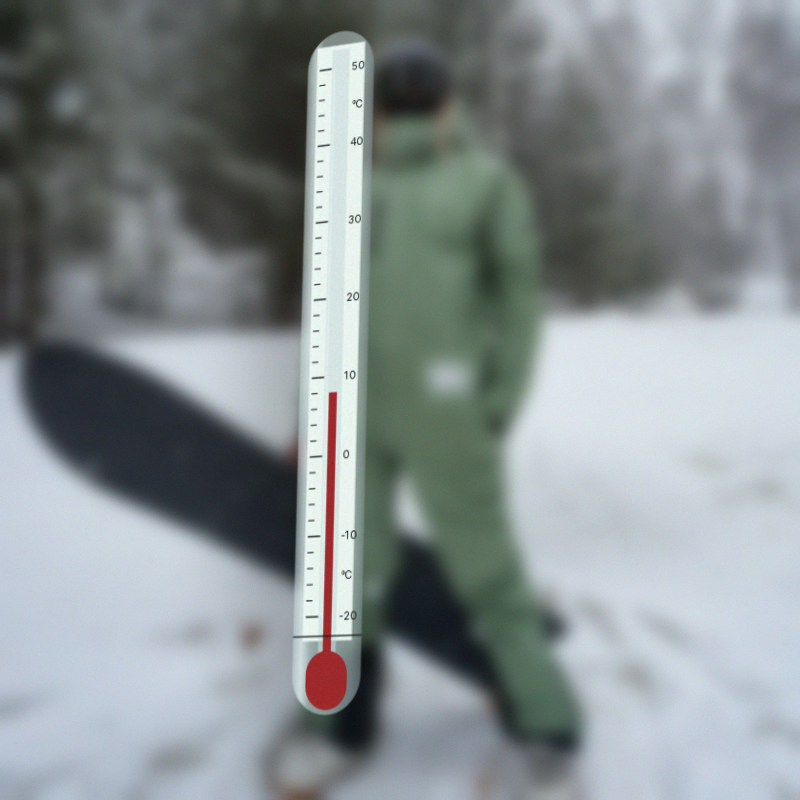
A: 8 °C
